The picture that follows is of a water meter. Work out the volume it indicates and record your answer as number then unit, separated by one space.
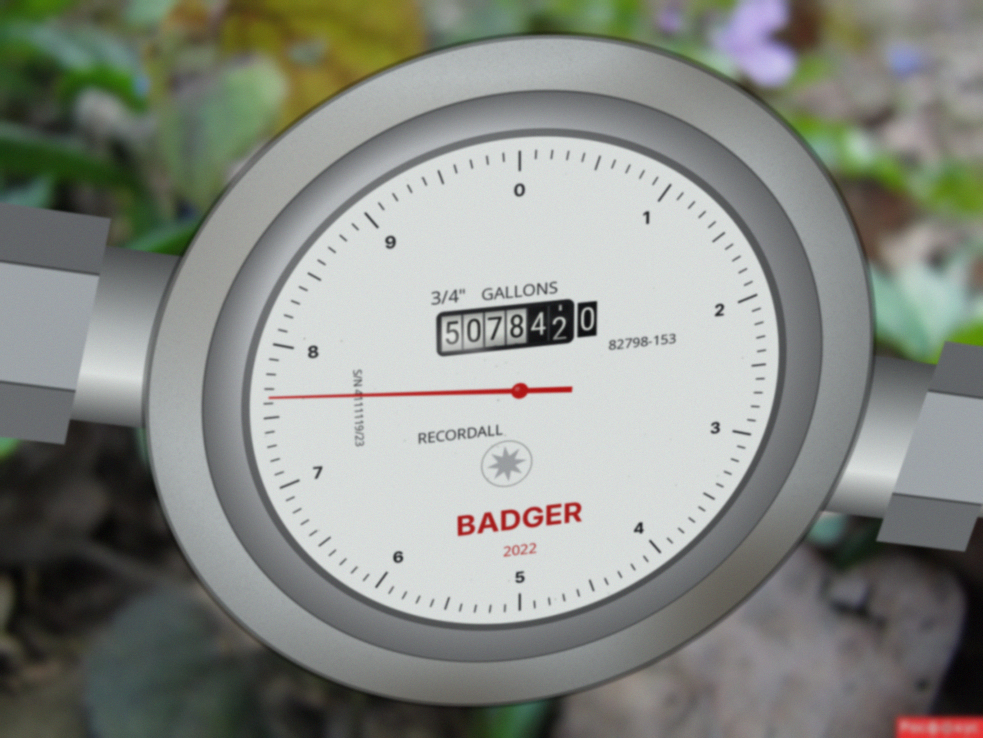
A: 5078417.6 gal
